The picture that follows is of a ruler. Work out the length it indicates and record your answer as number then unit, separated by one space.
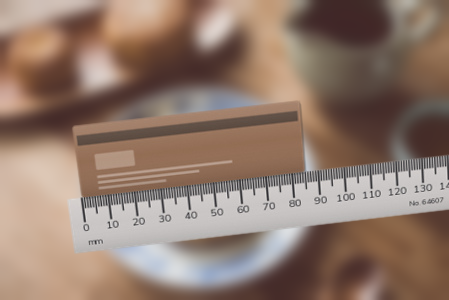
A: 85 mm
